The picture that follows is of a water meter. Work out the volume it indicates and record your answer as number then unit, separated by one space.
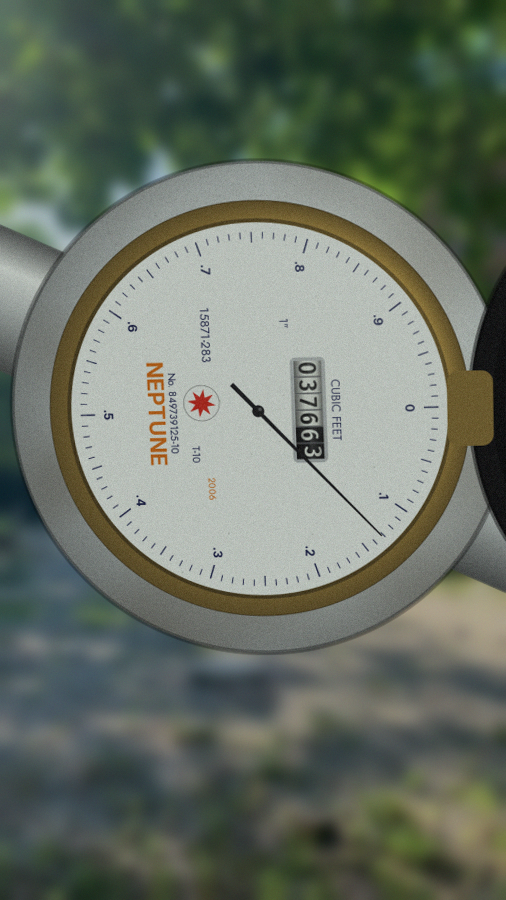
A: 37663.13 ft³
